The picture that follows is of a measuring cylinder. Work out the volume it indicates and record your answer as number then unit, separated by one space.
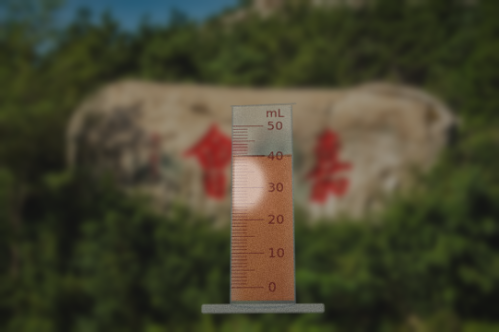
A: 40 mL
